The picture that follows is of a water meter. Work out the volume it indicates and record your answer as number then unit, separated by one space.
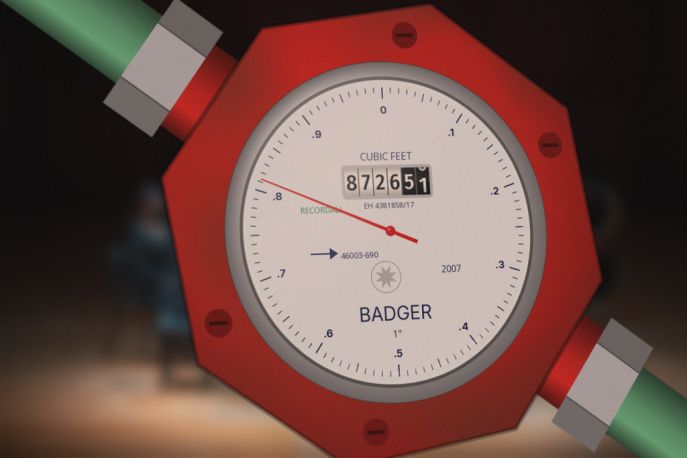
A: 872650.81 ft³
